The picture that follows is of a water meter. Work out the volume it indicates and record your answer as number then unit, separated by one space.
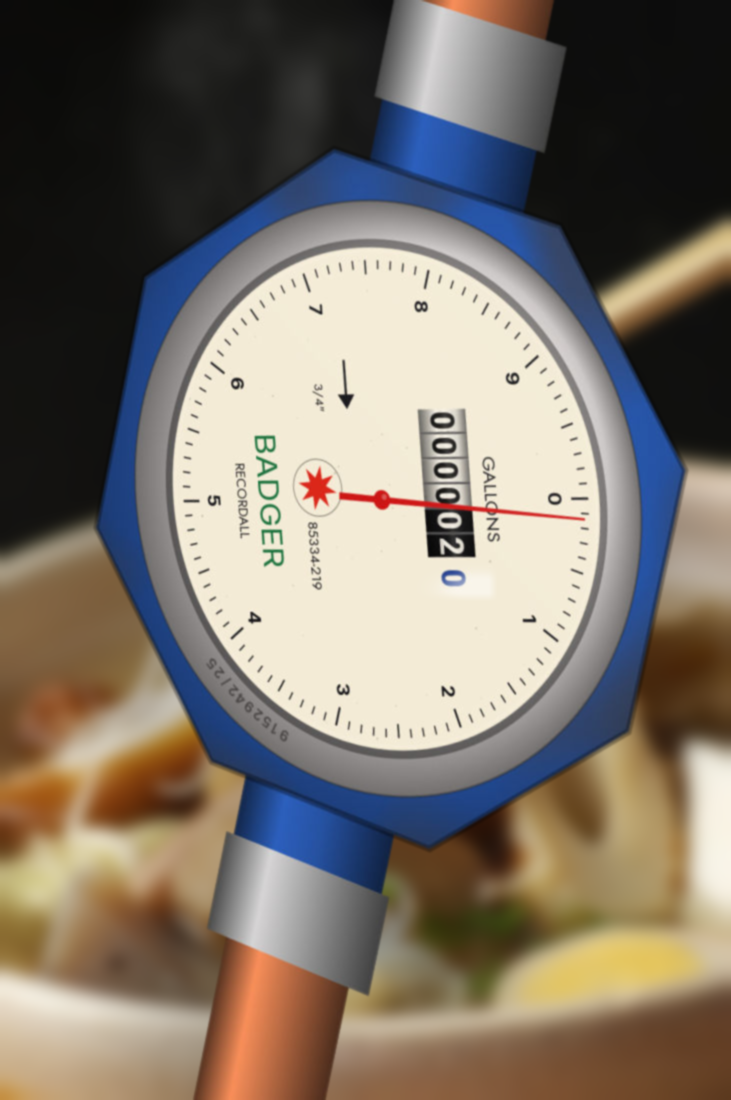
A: 20.1 gal
